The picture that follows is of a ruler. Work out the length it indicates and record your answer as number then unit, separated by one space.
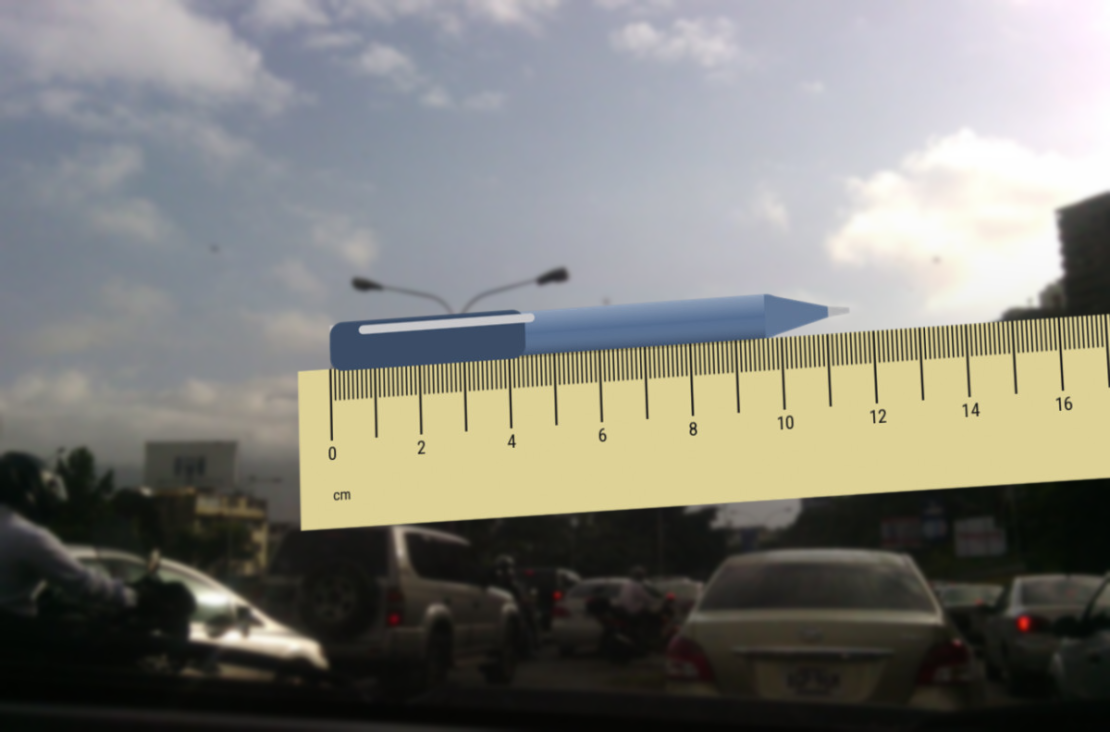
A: 11.5 cm
